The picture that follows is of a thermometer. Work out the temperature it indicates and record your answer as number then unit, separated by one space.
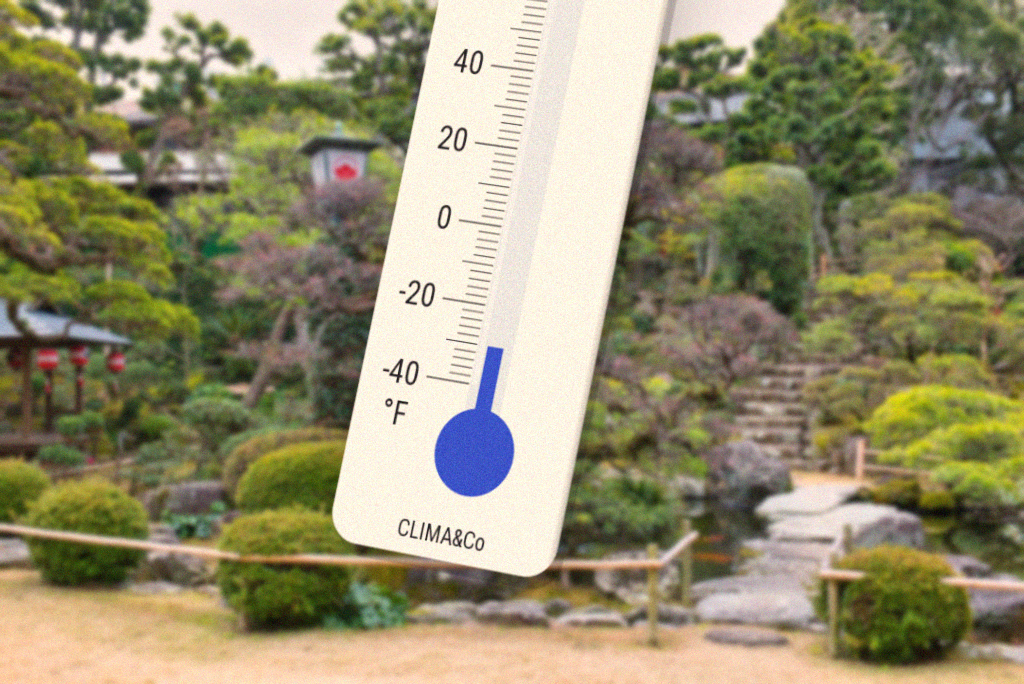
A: -30 °F
